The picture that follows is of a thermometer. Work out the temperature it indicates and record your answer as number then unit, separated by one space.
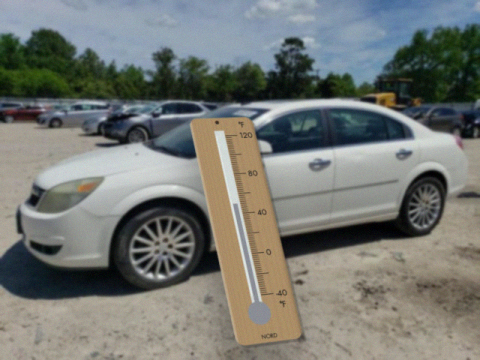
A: 50 °F
